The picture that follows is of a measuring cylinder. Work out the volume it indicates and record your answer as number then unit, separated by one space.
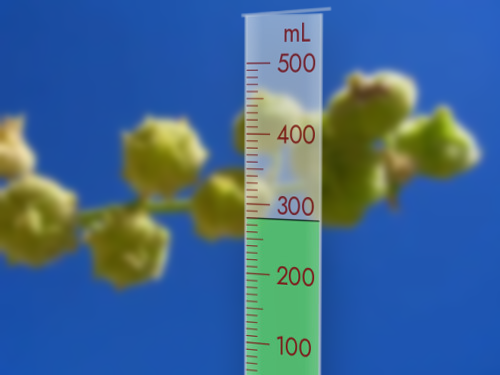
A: 280 mL
